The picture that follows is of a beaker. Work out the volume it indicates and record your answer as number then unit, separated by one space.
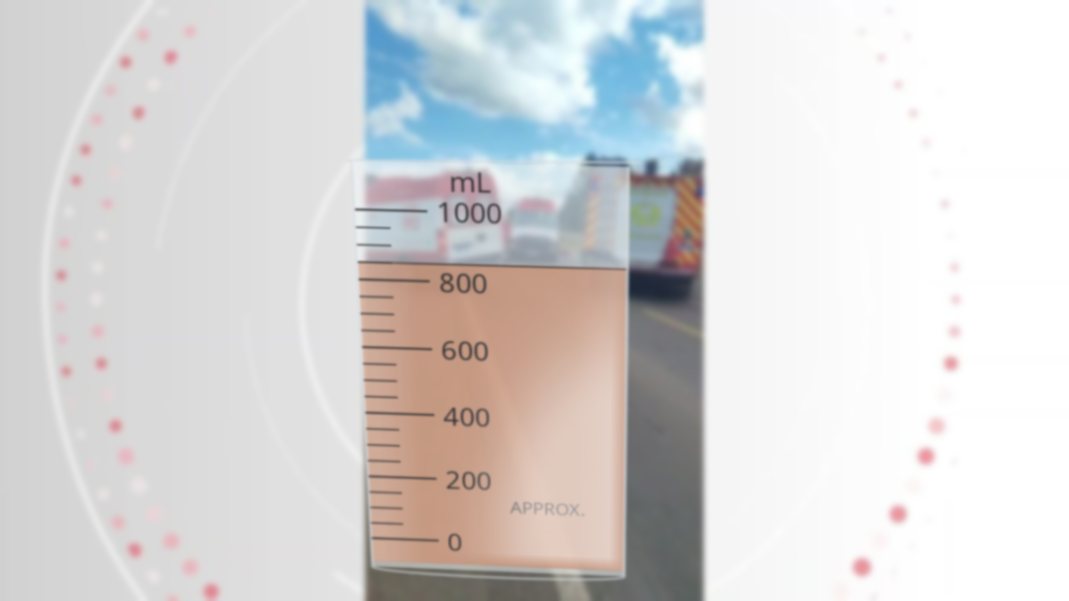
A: 850 mL
